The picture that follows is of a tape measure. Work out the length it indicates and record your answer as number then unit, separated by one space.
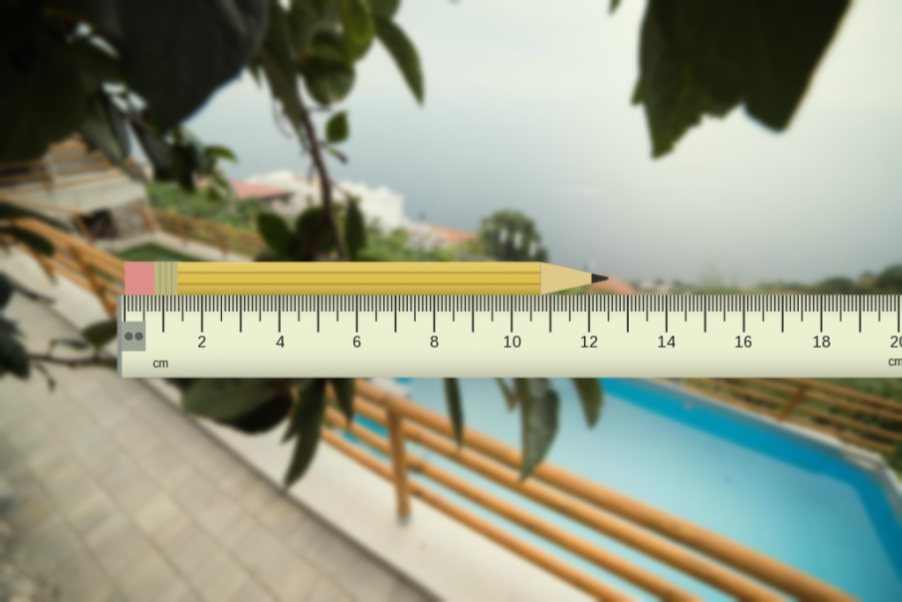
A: 12.5 cm
